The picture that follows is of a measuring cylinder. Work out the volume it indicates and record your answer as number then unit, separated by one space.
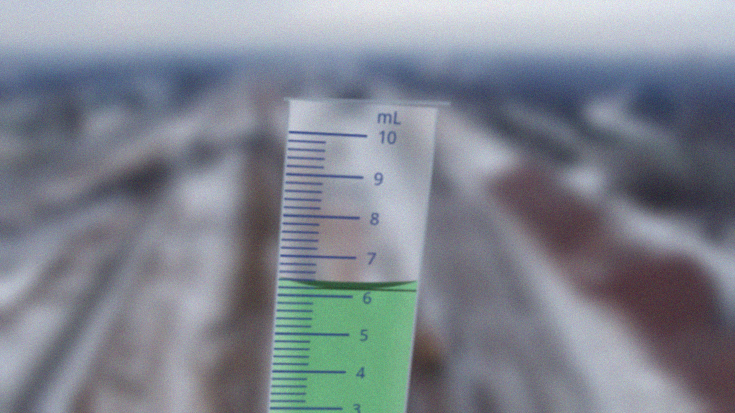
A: 6.2 mL
